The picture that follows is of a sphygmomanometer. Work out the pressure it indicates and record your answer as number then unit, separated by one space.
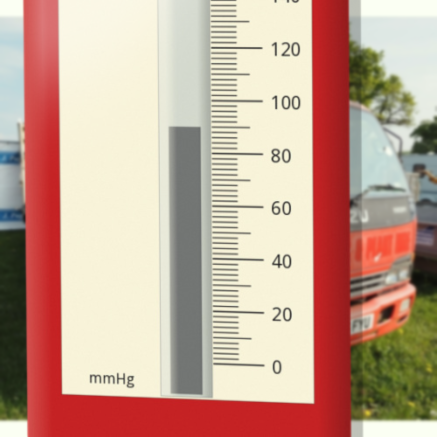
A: 90 mmHg
